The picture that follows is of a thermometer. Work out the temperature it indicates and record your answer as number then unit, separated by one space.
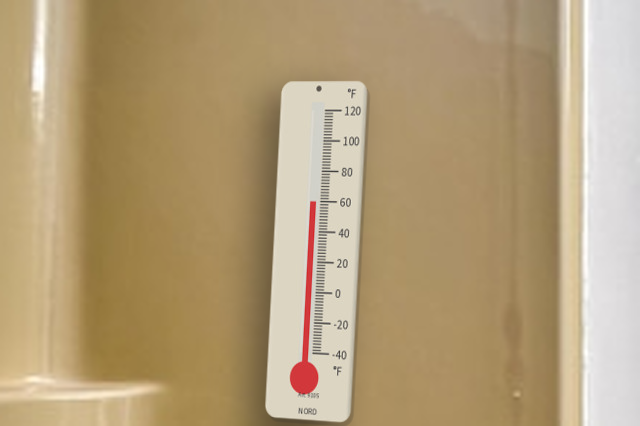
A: 60 °F
